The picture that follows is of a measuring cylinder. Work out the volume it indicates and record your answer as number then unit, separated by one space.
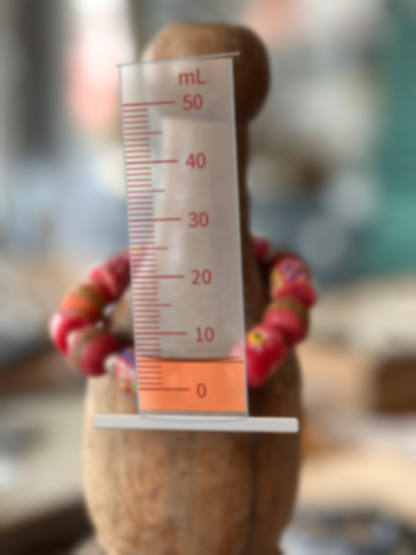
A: 5 mL
